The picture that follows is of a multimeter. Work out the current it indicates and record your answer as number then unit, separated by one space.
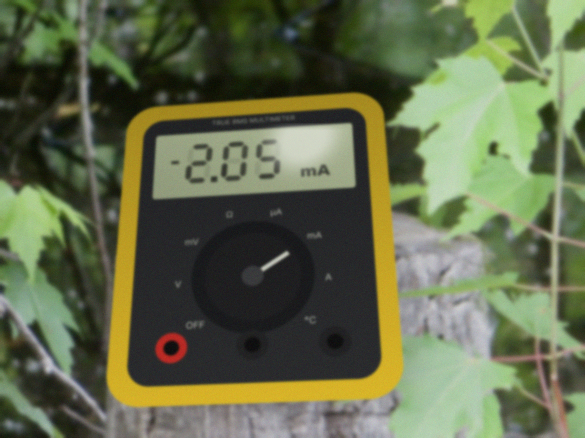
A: -2.05 mA
